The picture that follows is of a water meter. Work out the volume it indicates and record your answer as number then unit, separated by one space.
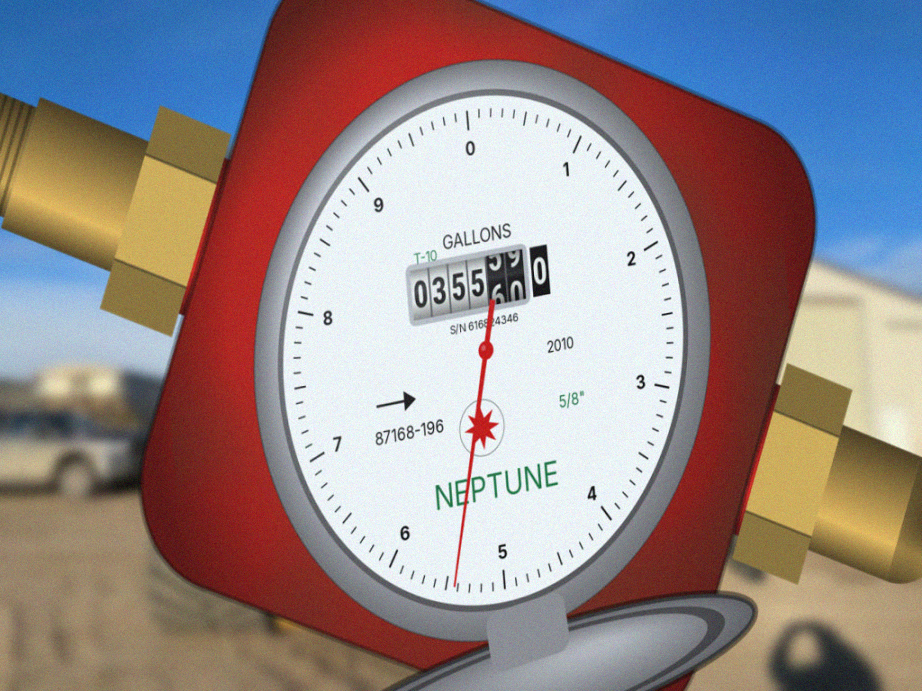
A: 355595.4 gal
